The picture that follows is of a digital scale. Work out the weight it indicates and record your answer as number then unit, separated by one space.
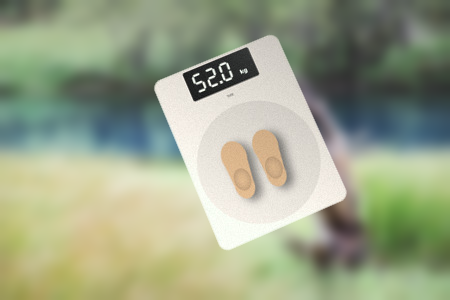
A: 52.0 kg
